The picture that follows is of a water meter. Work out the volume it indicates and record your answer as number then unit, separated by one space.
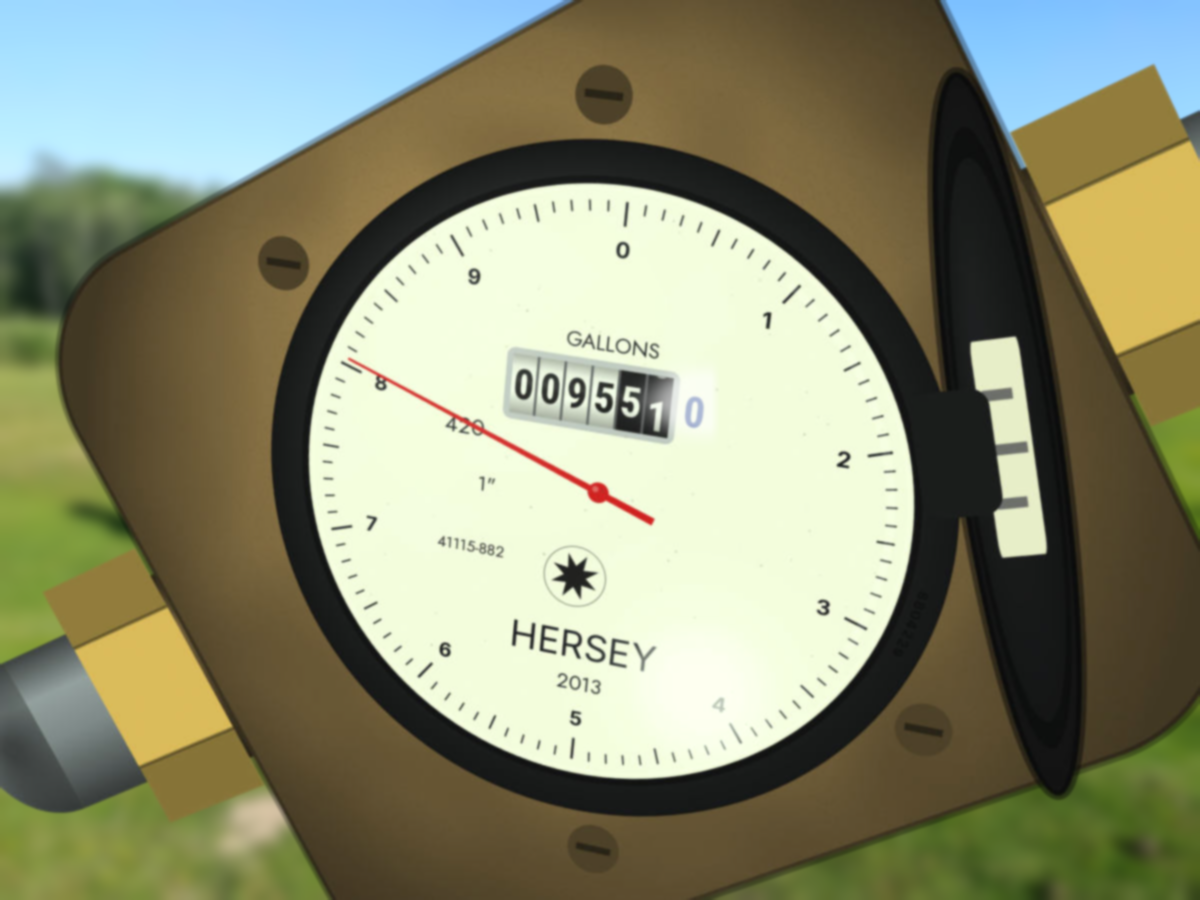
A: 95508.0 gal
